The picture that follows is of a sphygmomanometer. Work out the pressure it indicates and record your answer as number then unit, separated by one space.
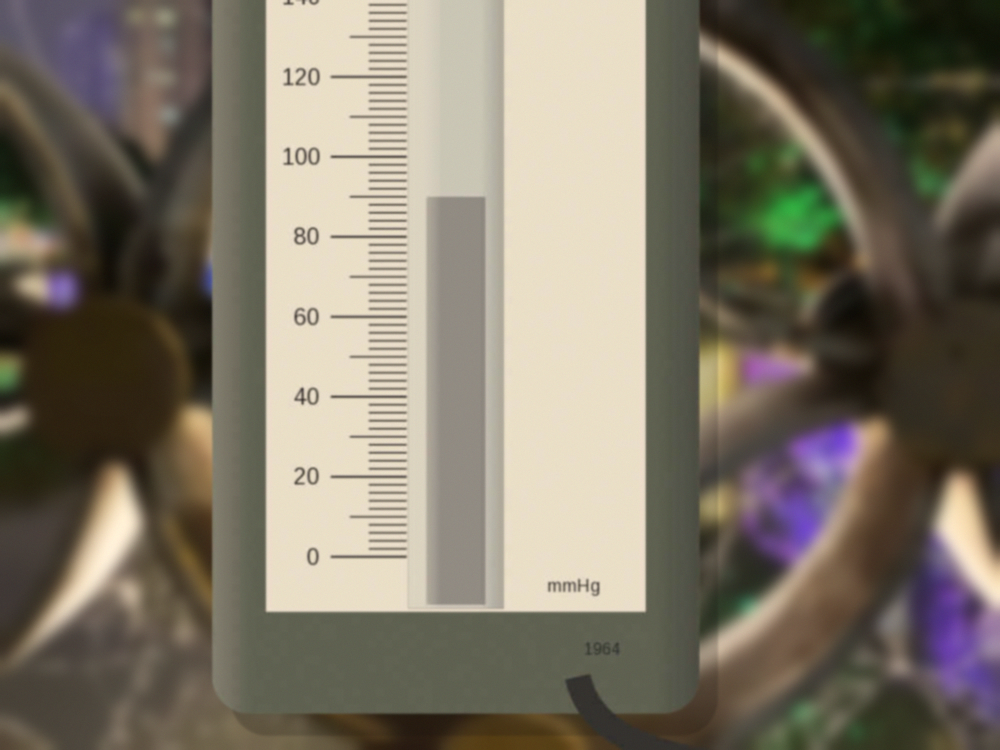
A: 90 mmHg
